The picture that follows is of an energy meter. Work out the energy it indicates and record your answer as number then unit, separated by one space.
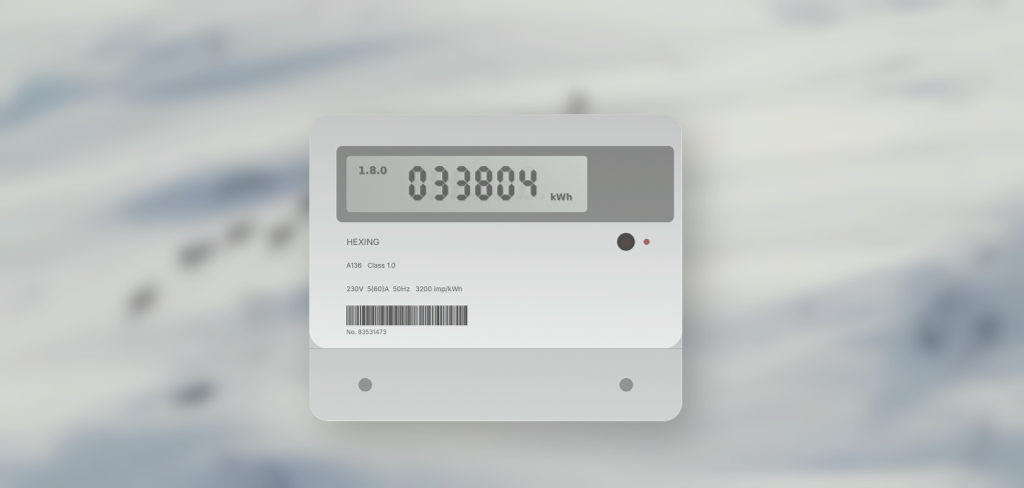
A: 33804 kWh
